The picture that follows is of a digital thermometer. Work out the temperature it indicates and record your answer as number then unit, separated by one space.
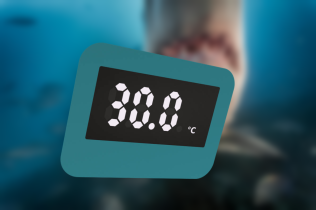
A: 30.0 °C
